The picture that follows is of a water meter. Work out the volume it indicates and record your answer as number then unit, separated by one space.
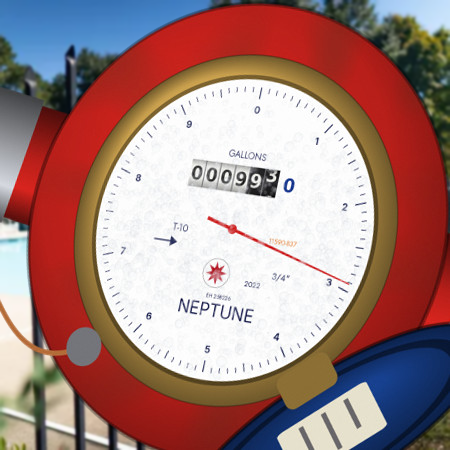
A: 9932.9 gal
